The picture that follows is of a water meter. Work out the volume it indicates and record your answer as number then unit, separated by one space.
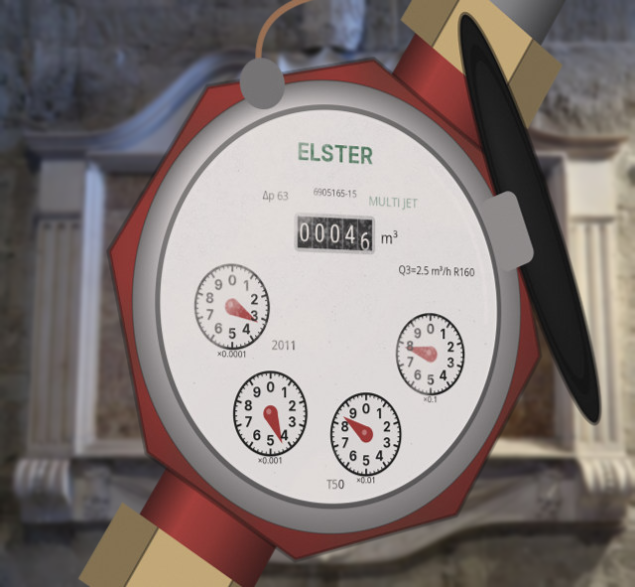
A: 45.7843 m³
